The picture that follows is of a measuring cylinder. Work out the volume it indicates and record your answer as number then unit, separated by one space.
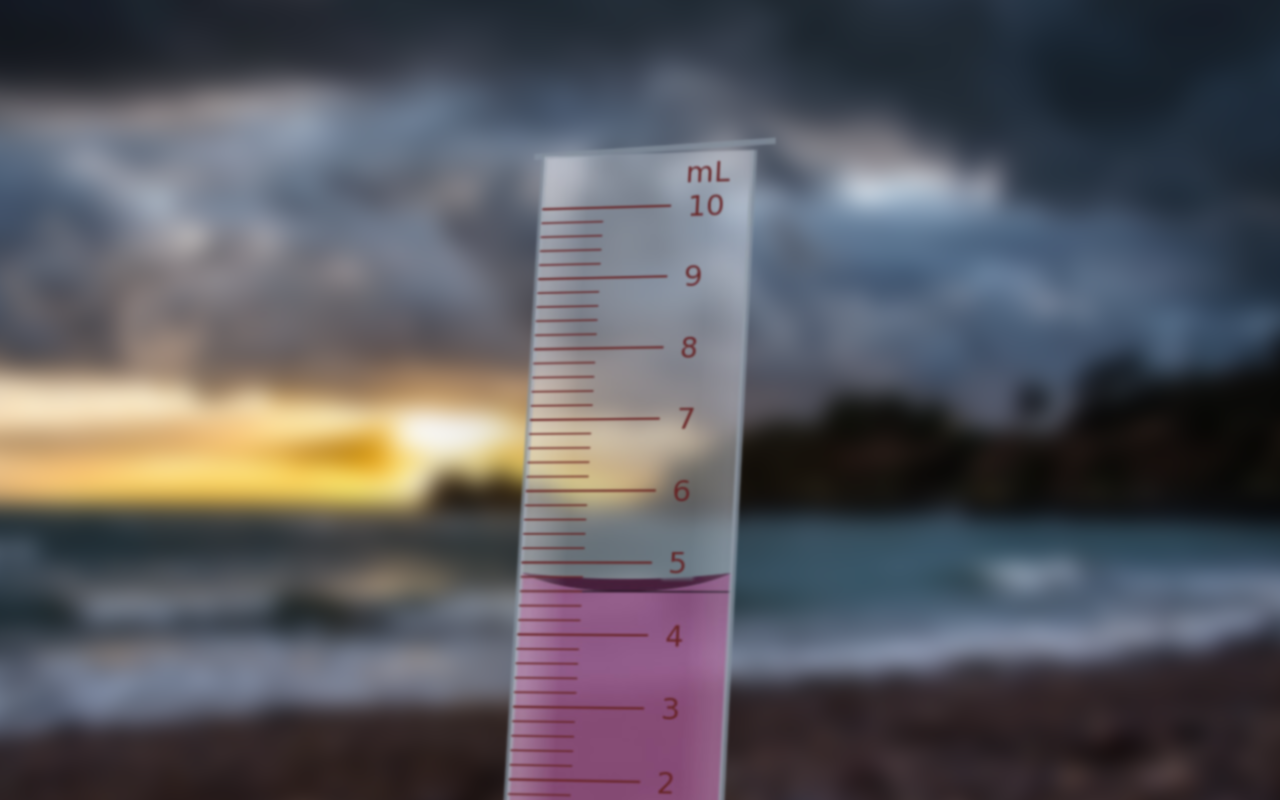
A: 4.6 mL
